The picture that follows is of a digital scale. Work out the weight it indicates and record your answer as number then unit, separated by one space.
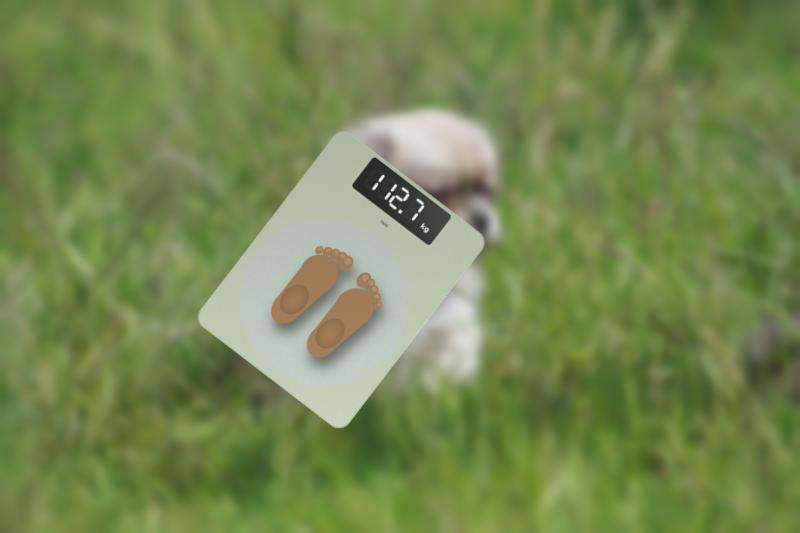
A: 112.7 kg
